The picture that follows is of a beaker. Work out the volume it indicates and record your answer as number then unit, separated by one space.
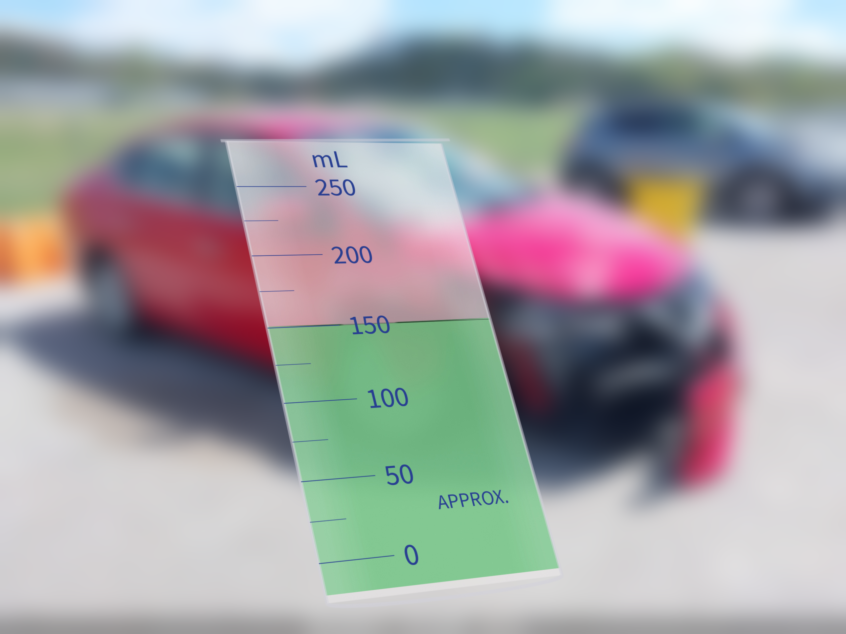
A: 150 mL
